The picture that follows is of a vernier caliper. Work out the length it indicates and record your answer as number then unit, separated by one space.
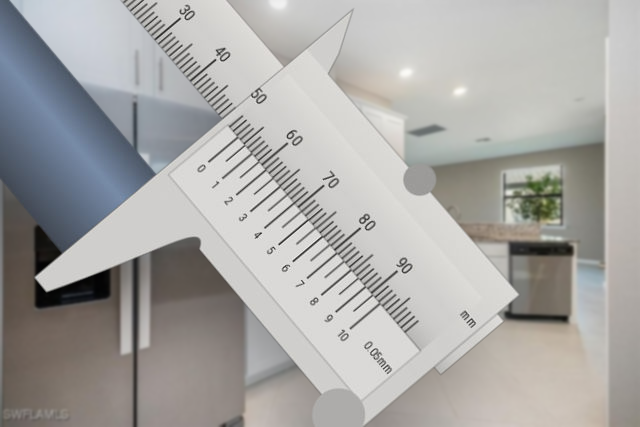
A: 53.4 mm
